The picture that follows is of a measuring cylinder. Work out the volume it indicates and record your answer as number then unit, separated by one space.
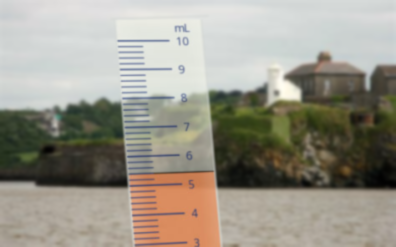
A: 5.4 mL
